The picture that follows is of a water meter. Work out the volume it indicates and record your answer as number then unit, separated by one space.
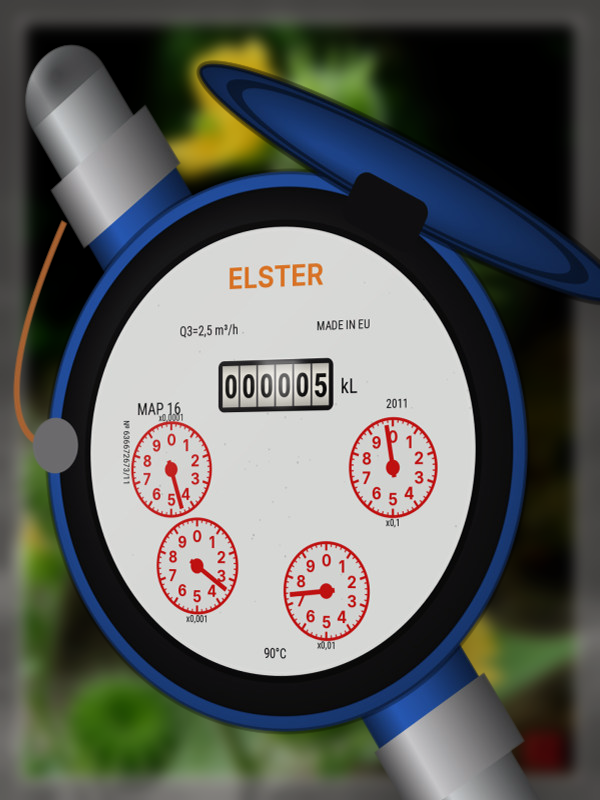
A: 4.9734 kL
